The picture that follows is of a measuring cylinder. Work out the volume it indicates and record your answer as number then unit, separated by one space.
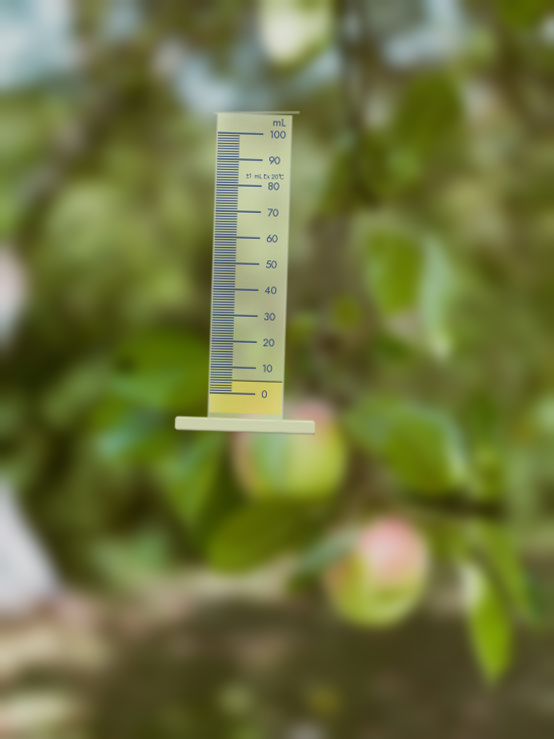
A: 5 mL
